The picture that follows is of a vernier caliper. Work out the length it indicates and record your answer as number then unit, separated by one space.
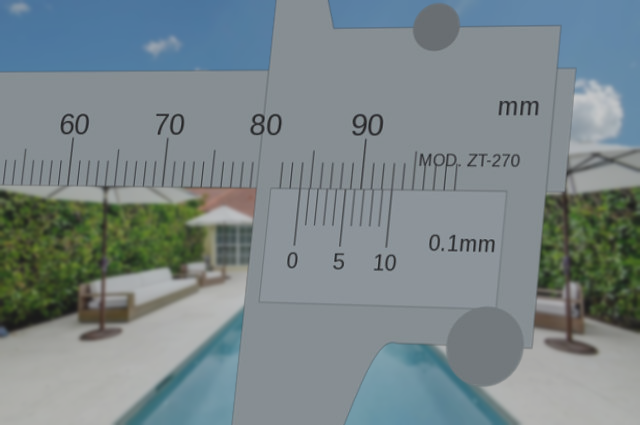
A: 84.0 mm
